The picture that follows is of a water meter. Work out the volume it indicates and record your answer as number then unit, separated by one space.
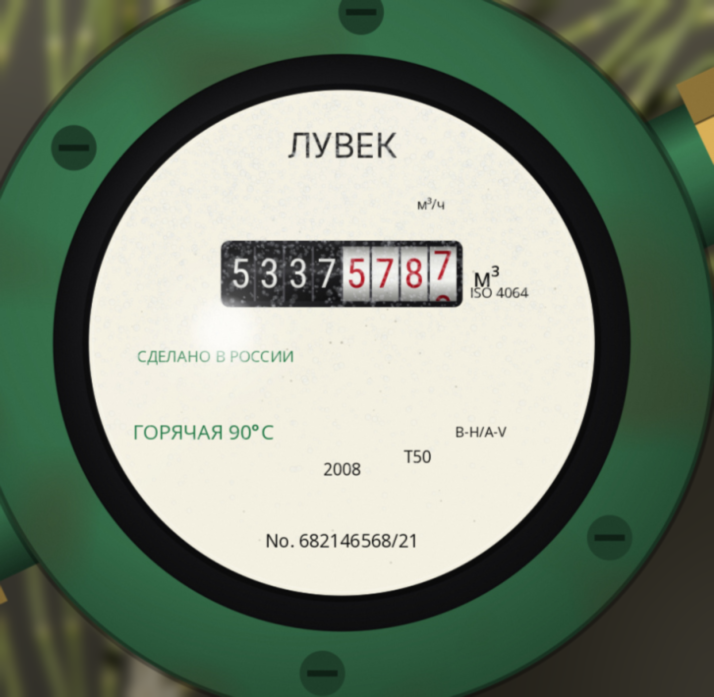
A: 5337.5787 m³
